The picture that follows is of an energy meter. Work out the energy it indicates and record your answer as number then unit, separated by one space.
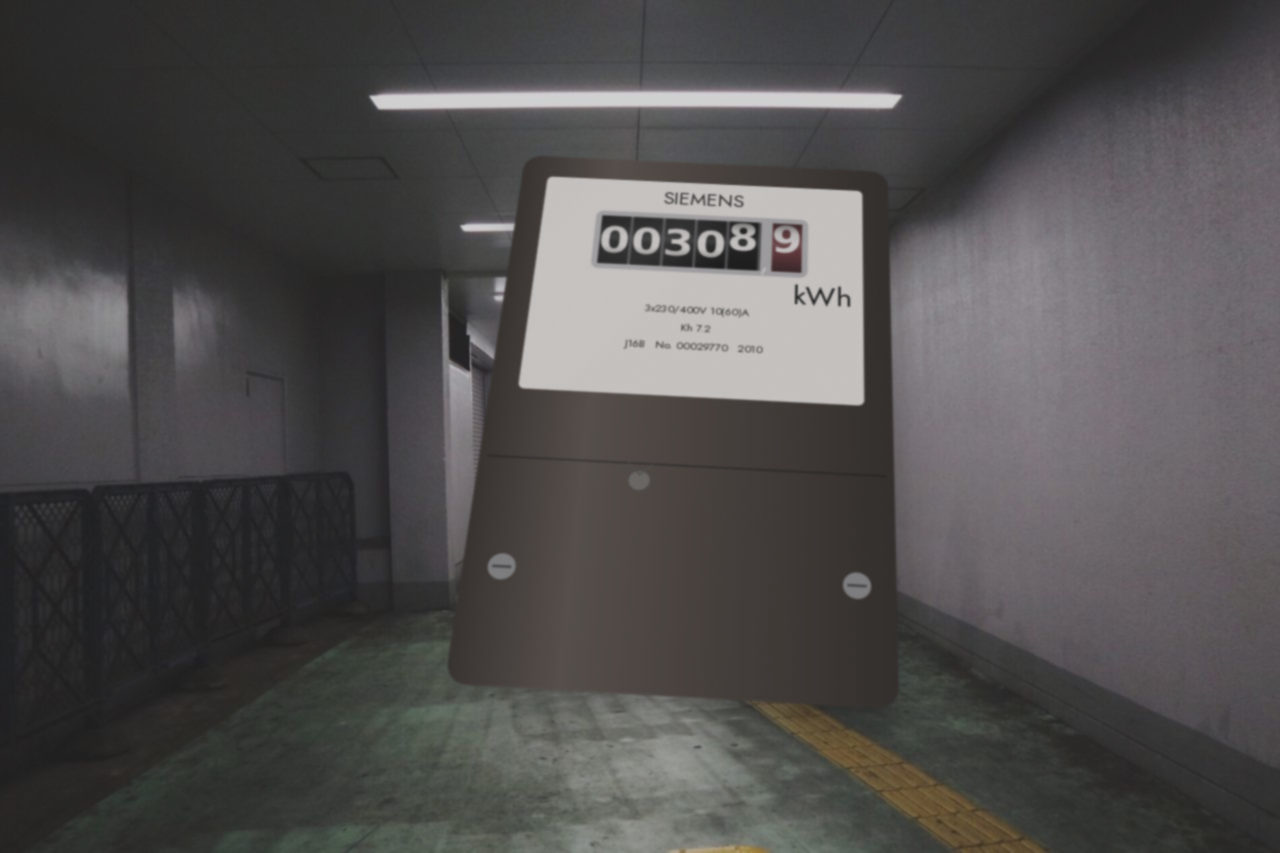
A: 308.9 kWh
